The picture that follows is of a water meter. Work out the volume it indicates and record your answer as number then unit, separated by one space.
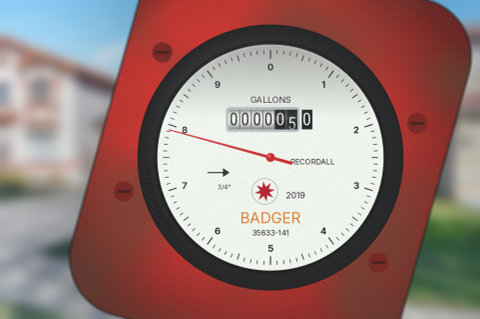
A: 47.9 gal
